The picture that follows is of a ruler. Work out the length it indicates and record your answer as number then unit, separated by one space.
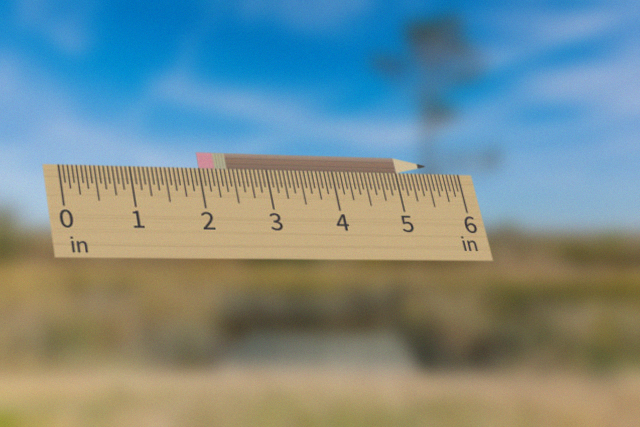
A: 3.5 in
